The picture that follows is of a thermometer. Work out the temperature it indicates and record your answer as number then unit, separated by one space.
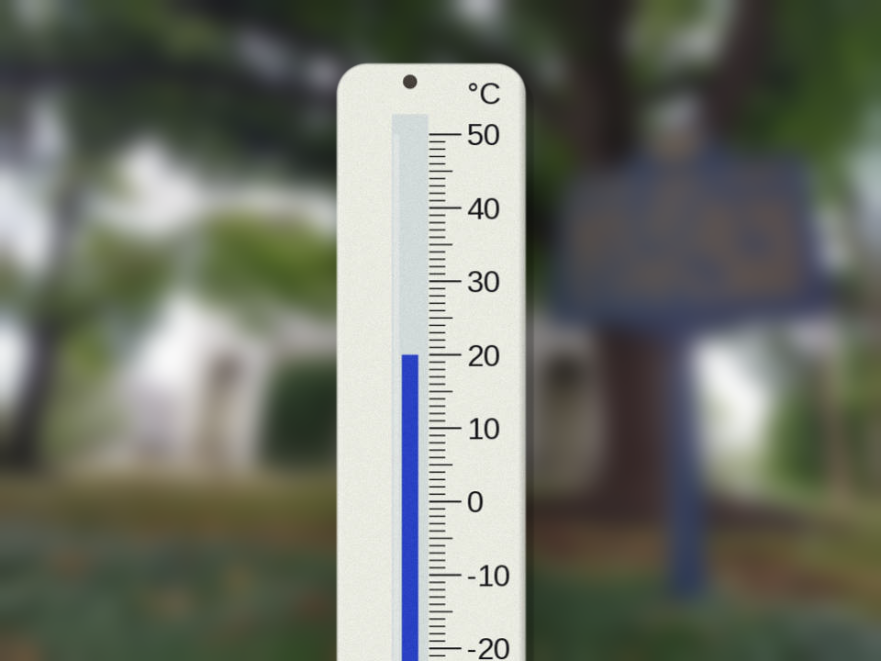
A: 20 °C
